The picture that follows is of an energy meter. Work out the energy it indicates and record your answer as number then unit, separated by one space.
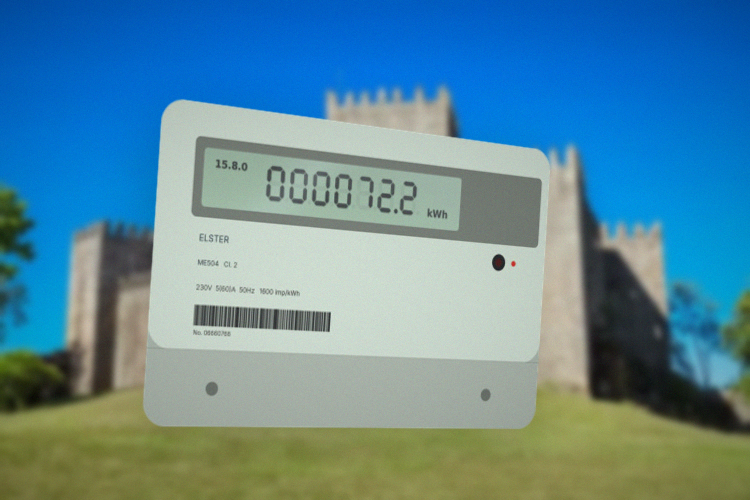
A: 72.2 kWh
